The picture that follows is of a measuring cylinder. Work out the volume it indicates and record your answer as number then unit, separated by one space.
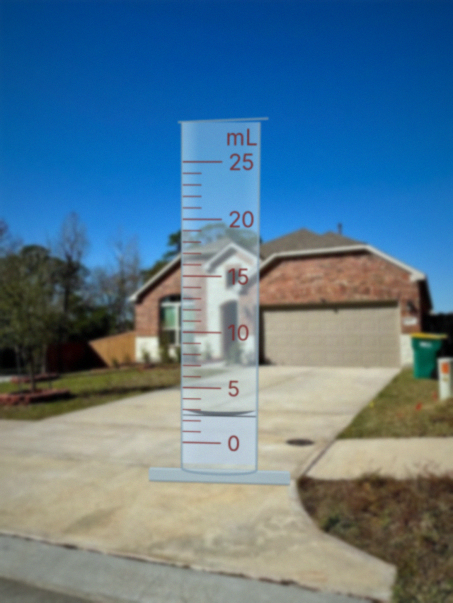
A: 2.5 mL
